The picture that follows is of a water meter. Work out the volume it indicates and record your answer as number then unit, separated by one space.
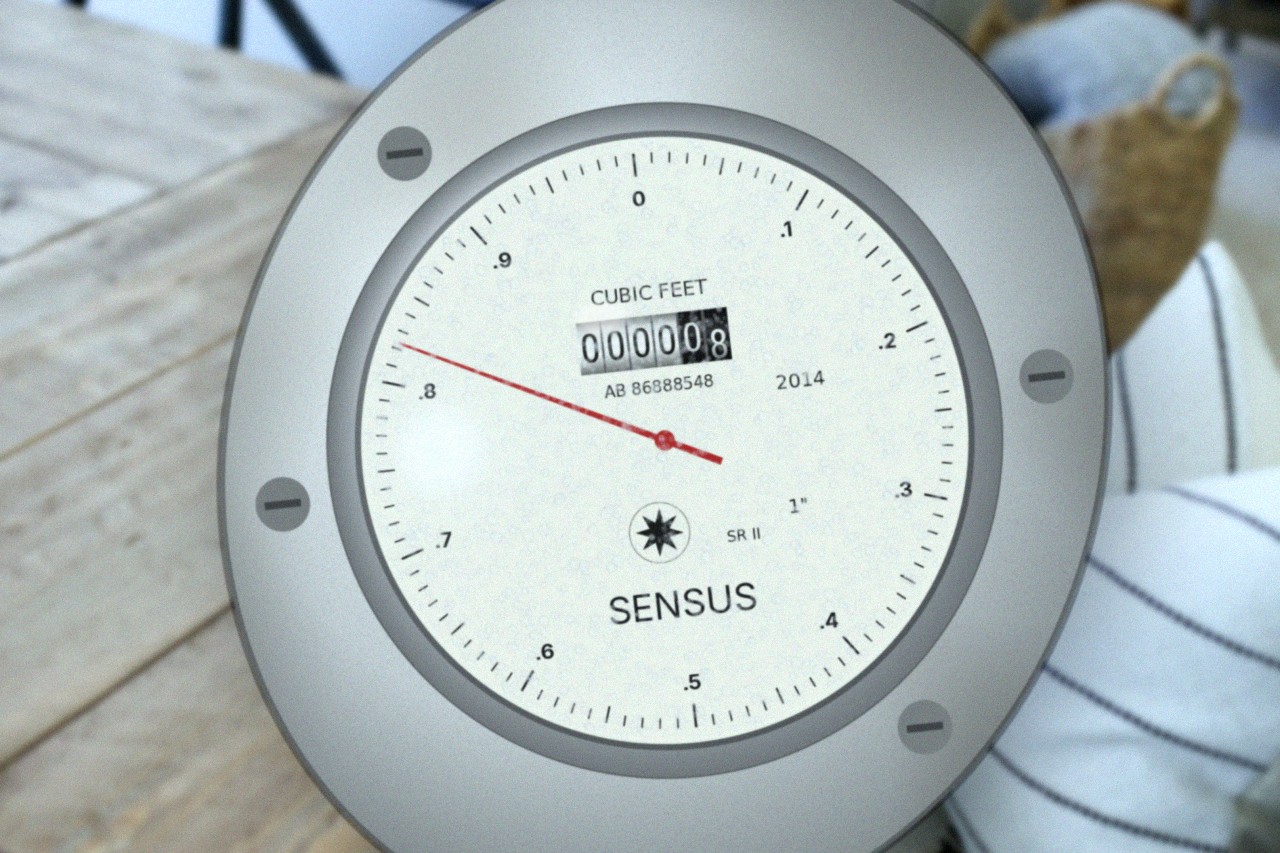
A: 7.82 ft³
